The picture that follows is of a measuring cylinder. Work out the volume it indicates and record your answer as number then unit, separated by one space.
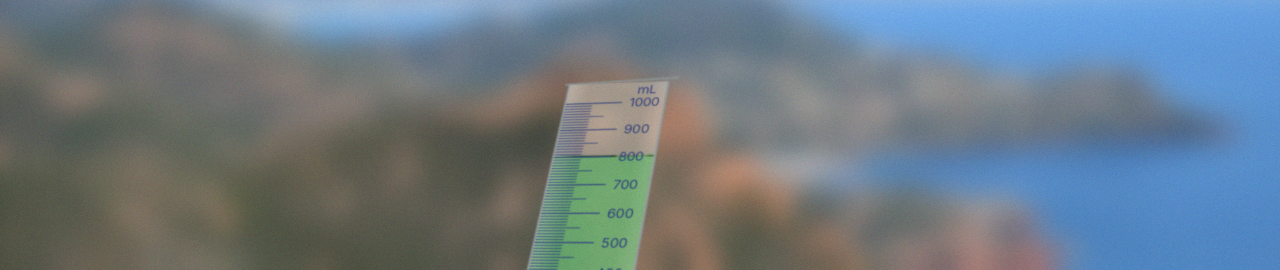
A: 800 mL
